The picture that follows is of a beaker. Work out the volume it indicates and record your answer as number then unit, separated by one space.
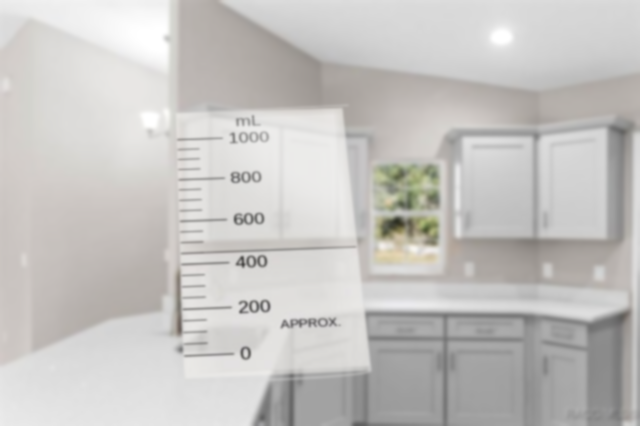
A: 450 mL
